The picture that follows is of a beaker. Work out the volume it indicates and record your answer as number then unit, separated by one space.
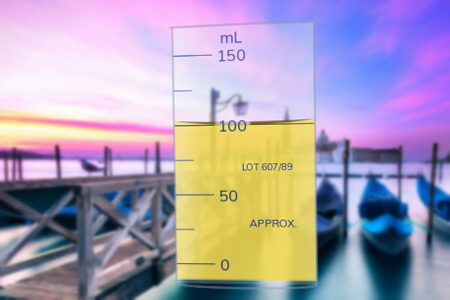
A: 100 mL
